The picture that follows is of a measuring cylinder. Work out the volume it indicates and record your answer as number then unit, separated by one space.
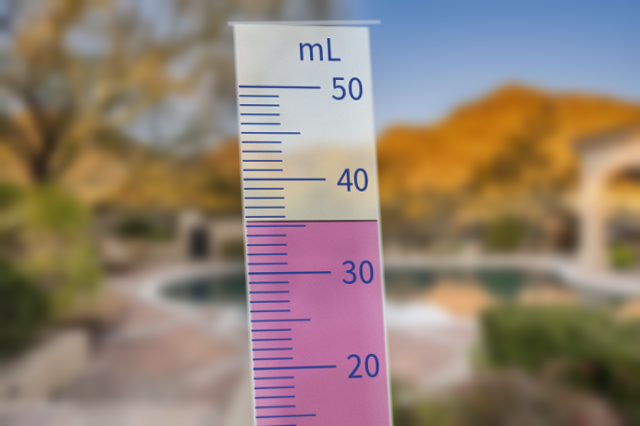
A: 35.5 mL
